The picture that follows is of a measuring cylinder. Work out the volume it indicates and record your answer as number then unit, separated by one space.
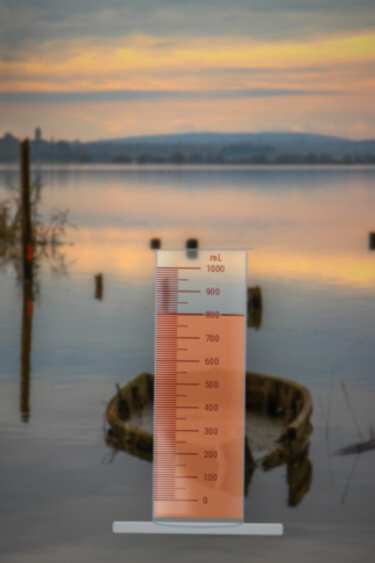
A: 800 mL
